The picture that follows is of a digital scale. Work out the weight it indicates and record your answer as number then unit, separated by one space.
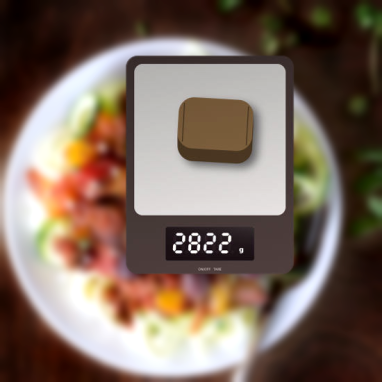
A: 2822 g
